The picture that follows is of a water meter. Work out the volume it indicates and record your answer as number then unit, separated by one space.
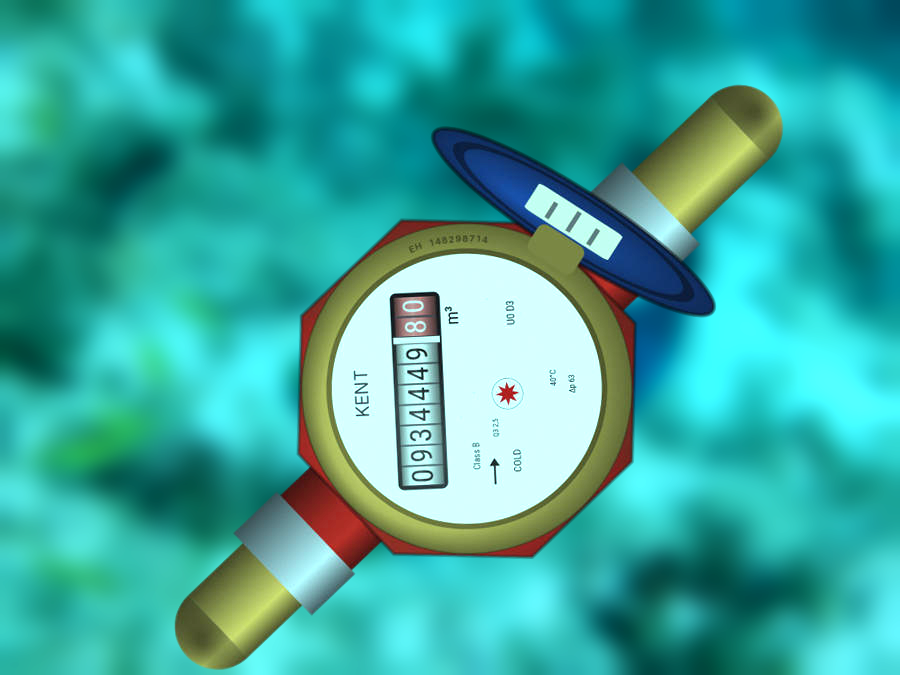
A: 934449.80 m³
